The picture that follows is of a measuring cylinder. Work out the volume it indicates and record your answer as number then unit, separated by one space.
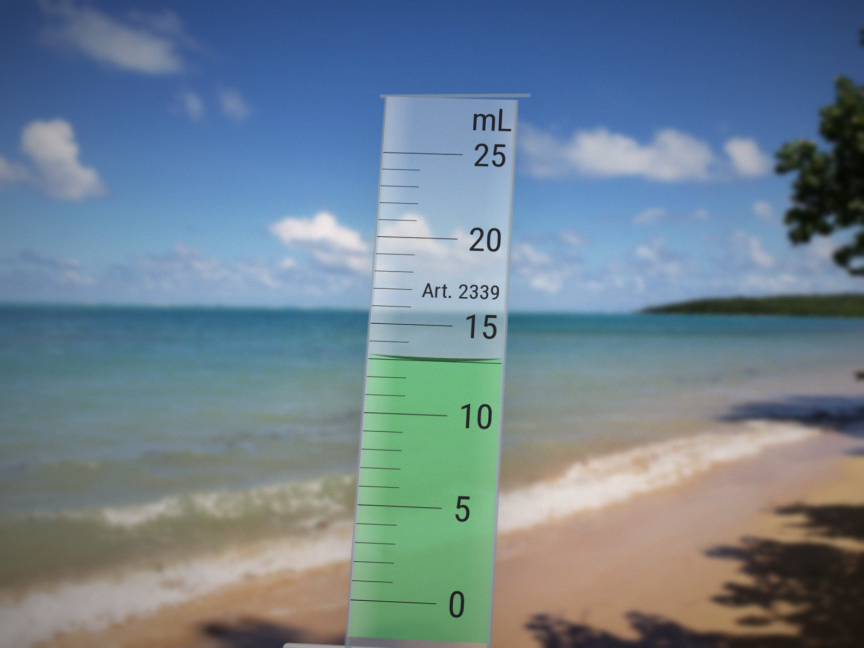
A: 13 mL
